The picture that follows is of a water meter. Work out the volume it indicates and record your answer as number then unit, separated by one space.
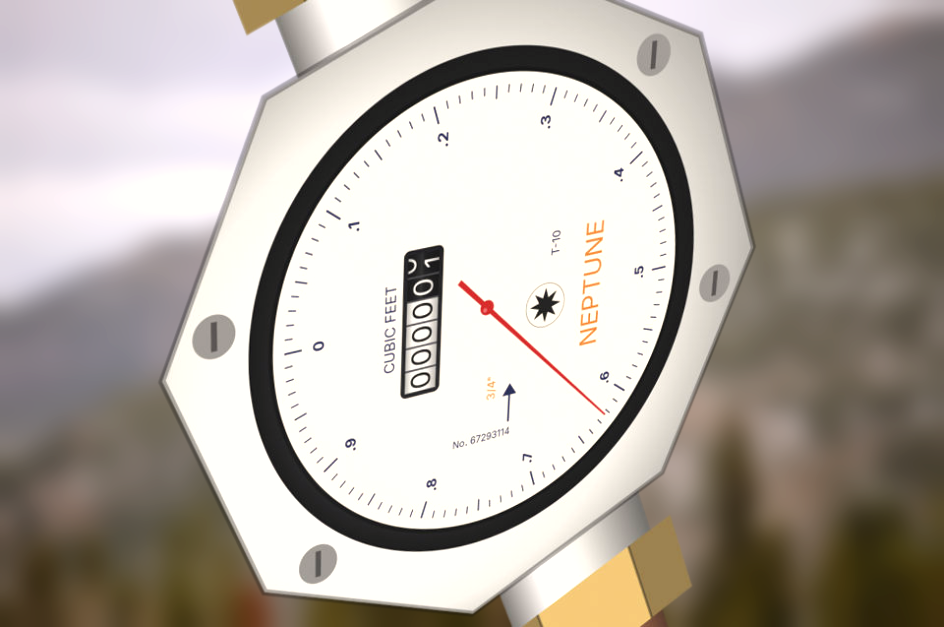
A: 0.62 ft³
